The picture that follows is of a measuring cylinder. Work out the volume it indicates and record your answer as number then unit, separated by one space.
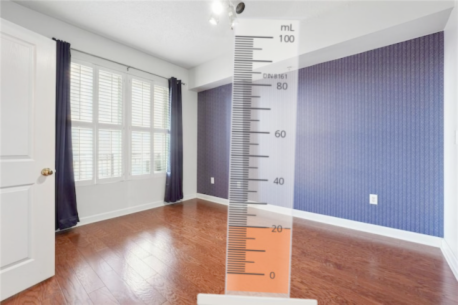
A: 20 mL
